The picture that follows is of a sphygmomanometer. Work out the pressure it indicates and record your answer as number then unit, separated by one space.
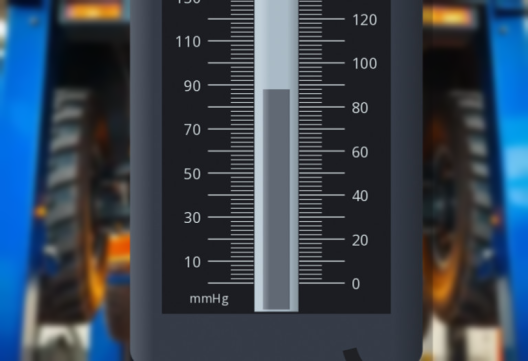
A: 88 mmHg
